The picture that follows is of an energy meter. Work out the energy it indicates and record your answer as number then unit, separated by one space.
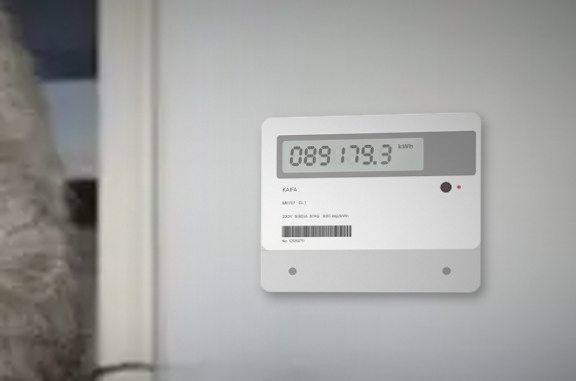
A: 89179.3 kWh
